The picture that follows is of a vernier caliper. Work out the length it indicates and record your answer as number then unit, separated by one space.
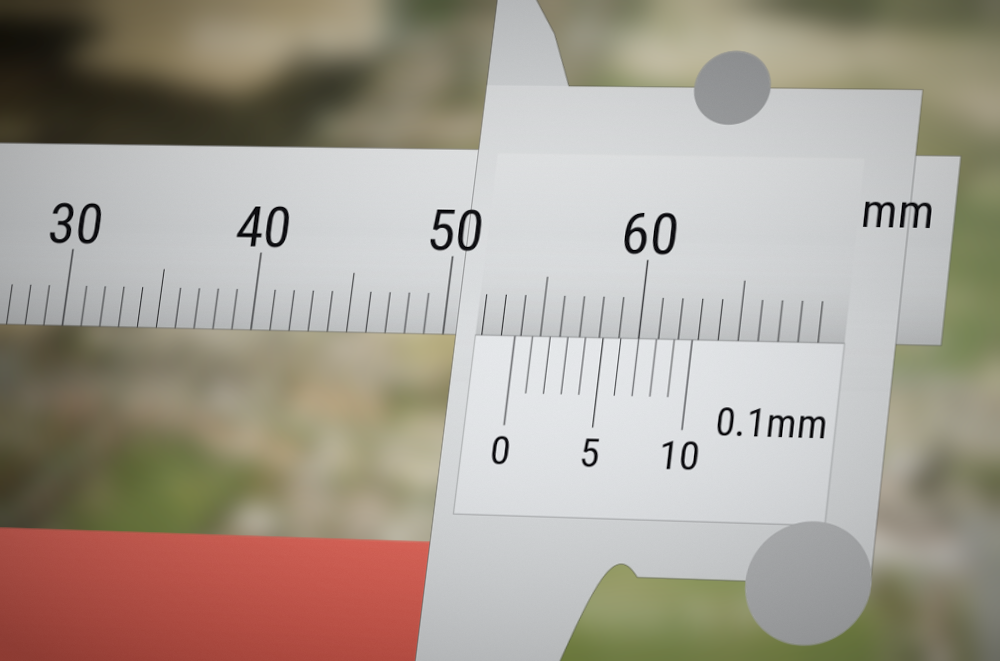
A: 53.7 mm
